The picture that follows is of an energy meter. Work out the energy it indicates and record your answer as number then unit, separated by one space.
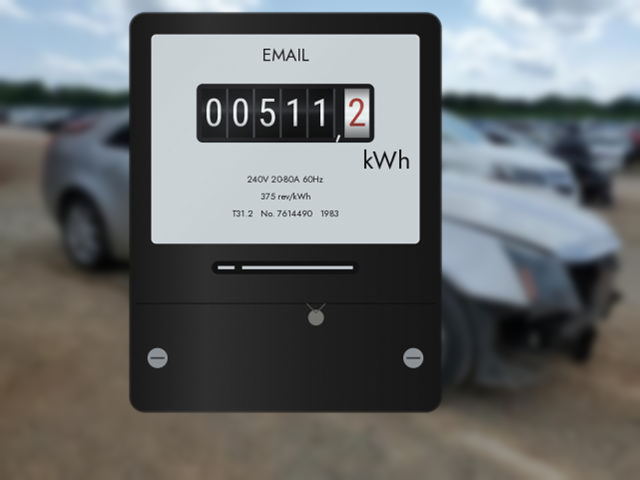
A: 511.2 kWh
